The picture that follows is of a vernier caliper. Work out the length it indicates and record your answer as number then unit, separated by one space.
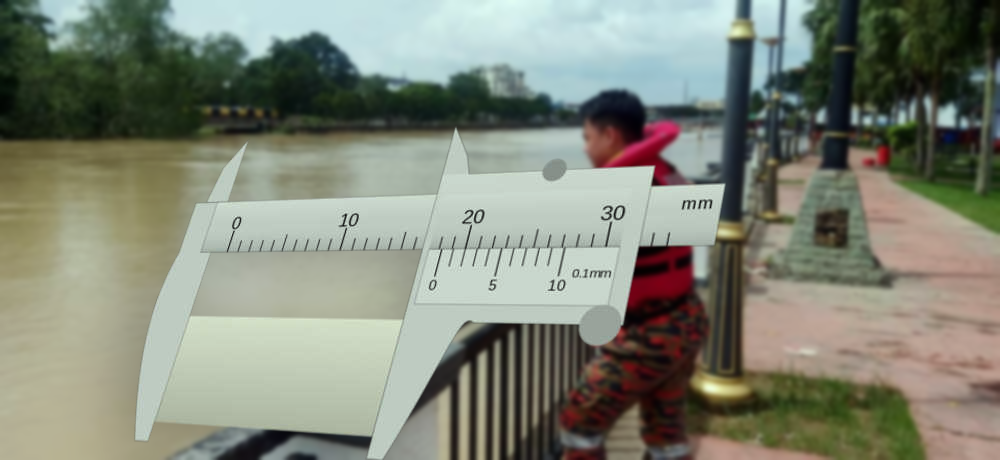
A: 18.2 mm
